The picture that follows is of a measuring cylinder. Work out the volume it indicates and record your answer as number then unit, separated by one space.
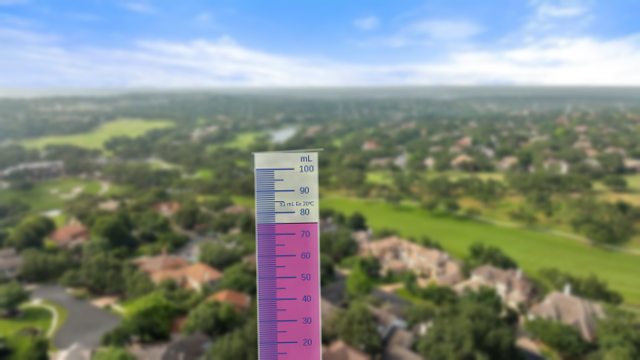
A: 75 mL
